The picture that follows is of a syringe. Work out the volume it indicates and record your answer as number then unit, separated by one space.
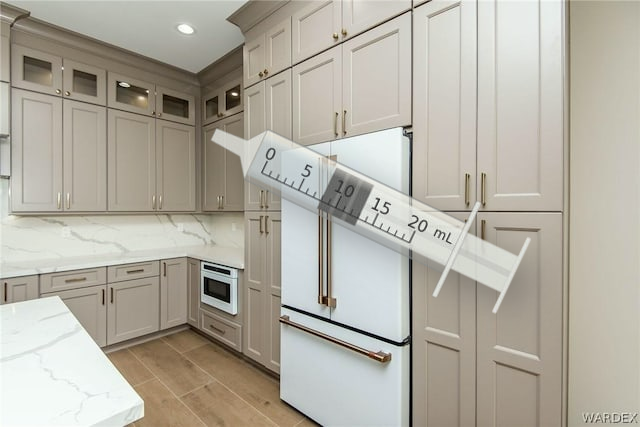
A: 8 mL
